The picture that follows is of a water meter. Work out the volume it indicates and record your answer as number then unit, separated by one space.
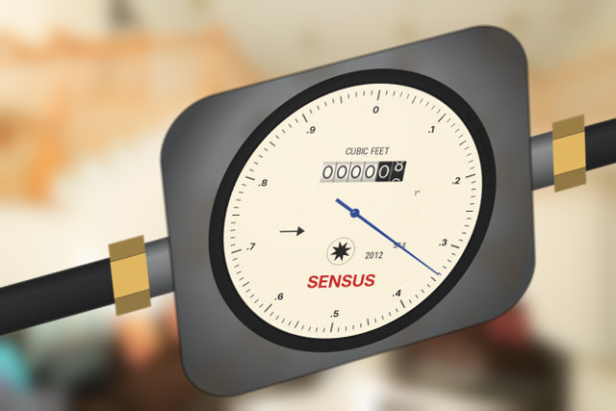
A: 8.34 ft³
